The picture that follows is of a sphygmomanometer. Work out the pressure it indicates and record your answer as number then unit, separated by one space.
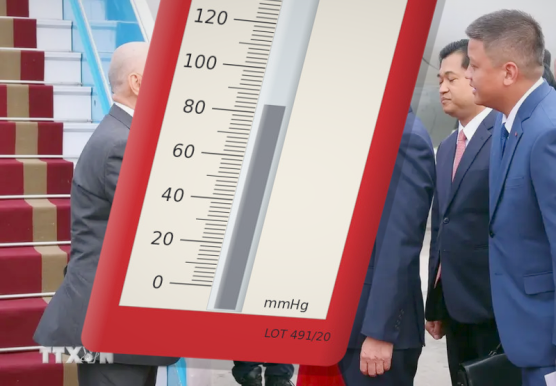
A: 84 mmHg
